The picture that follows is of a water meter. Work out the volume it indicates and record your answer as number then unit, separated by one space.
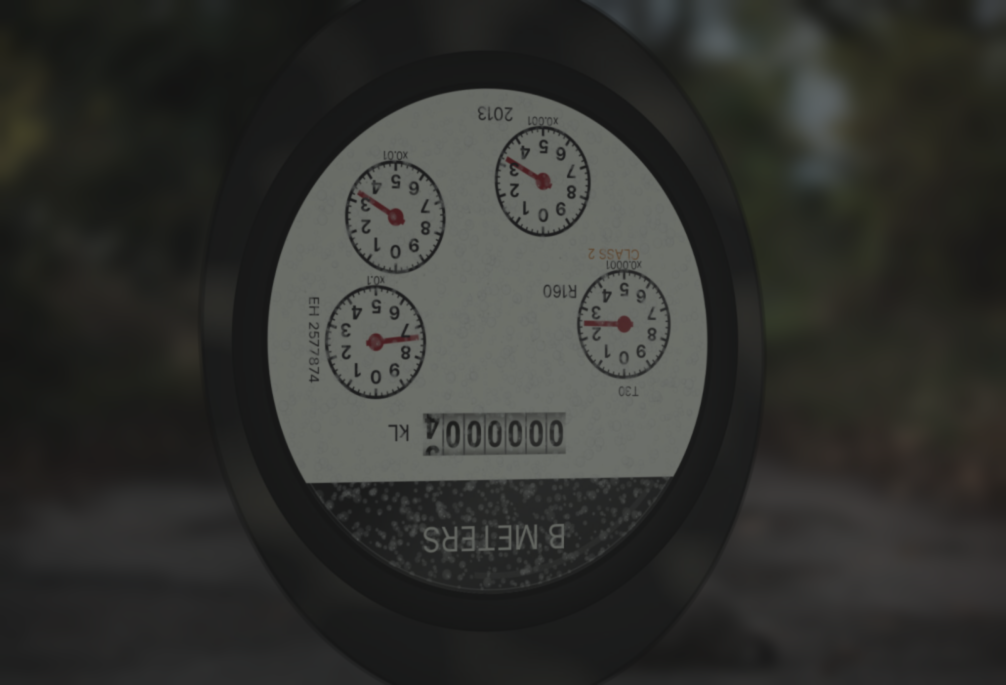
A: 3.7332 kL
